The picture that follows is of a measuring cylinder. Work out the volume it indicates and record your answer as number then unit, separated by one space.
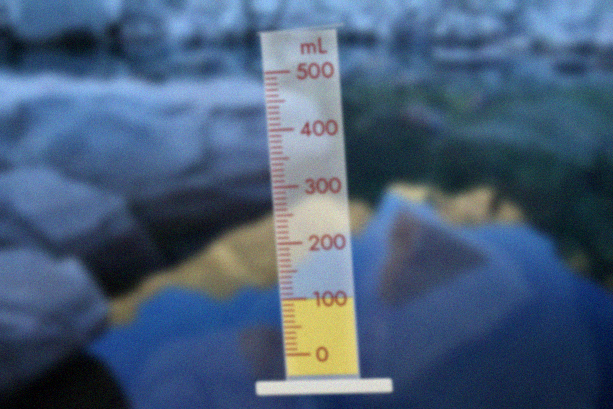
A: 100 mL
